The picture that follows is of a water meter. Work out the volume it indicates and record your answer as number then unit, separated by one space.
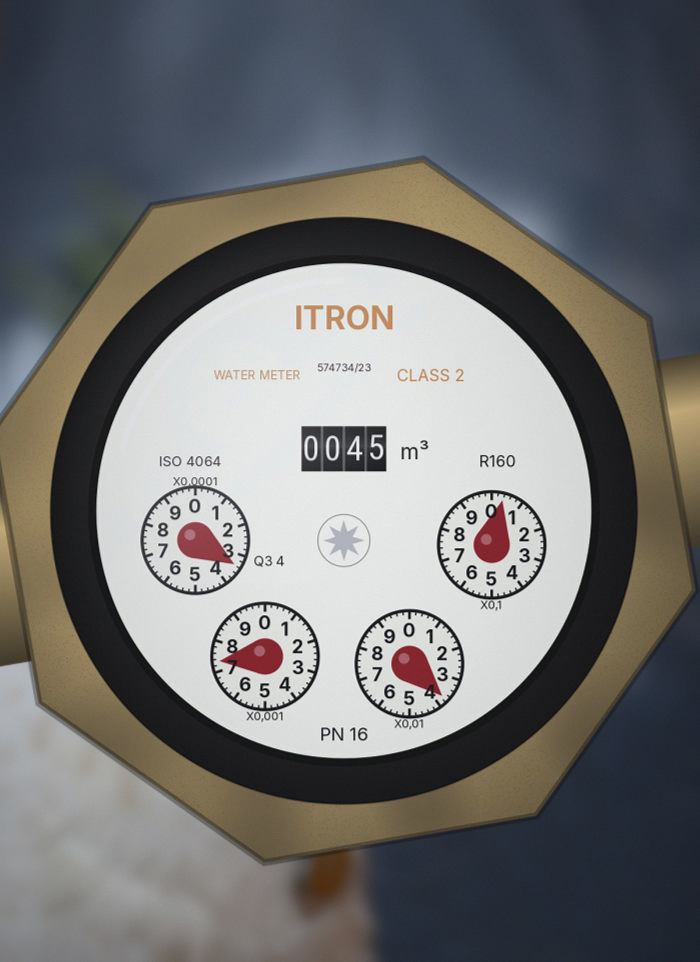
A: 45.0373 m³
